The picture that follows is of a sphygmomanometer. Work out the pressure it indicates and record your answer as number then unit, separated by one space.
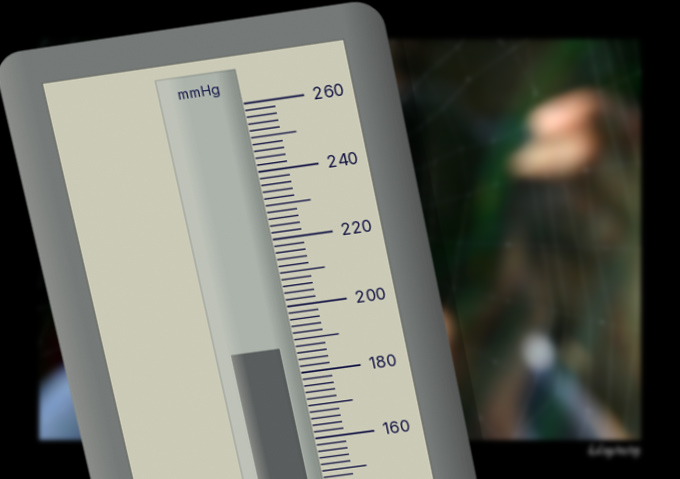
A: 188 mmHg
